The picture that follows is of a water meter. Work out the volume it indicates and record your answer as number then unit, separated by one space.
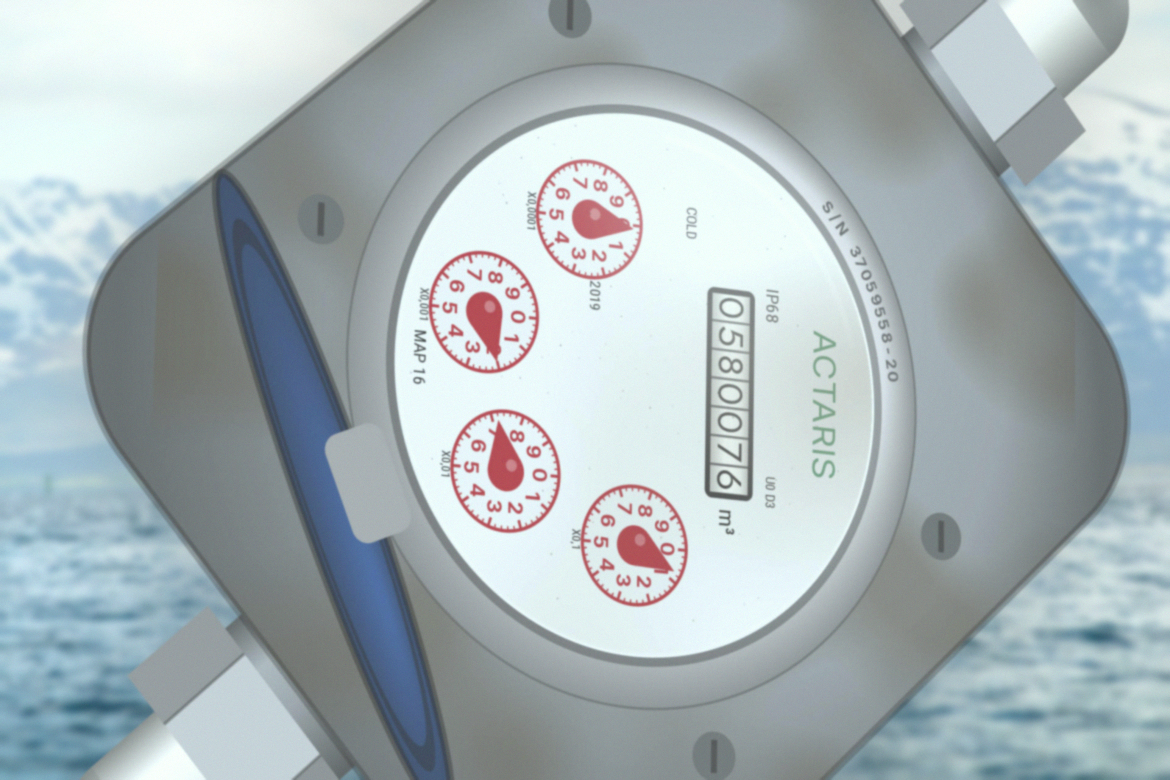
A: 580076.0720 m³
